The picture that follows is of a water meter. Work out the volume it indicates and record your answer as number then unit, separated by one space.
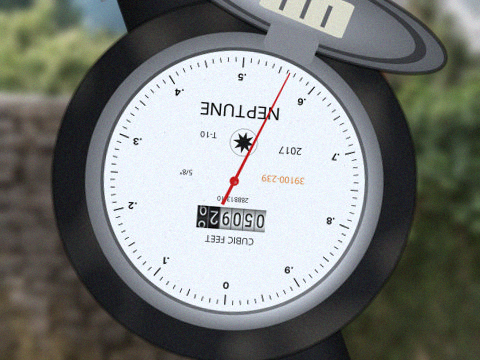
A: 50928.56 ft³
